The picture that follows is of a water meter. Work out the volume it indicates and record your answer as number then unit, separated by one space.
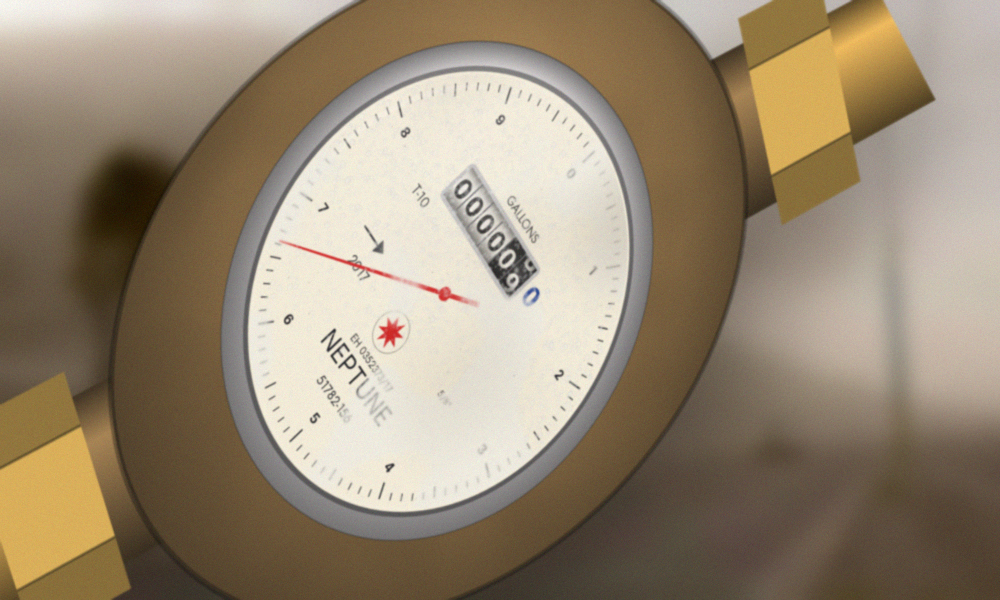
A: 86.6 gal
